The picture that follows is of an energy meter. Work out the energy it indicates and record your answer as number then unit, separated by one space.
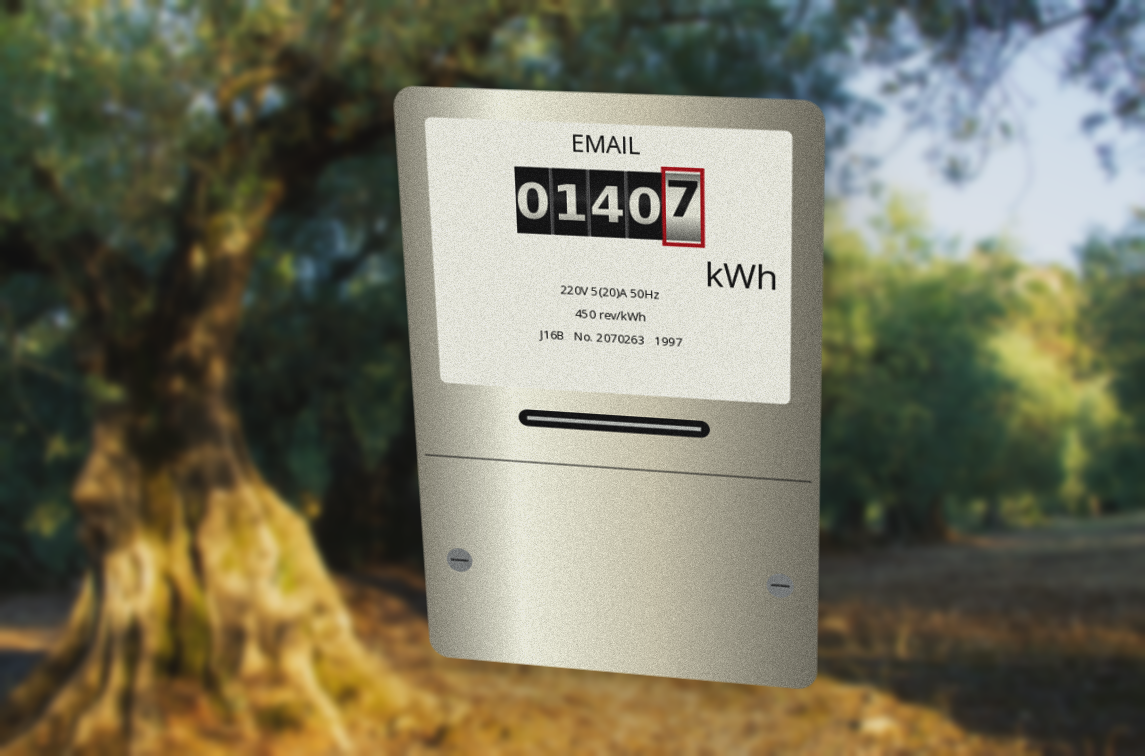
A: 140.7 kWh
